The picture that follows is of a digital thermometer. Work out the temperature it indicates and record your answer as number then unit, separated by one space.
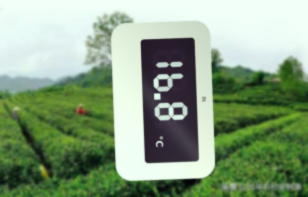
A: 16.8 °C
